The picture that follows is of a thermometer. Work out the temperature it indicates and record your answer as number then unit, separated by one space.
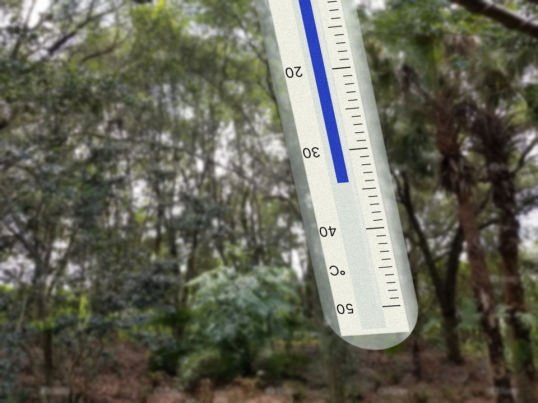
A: 34 °C
